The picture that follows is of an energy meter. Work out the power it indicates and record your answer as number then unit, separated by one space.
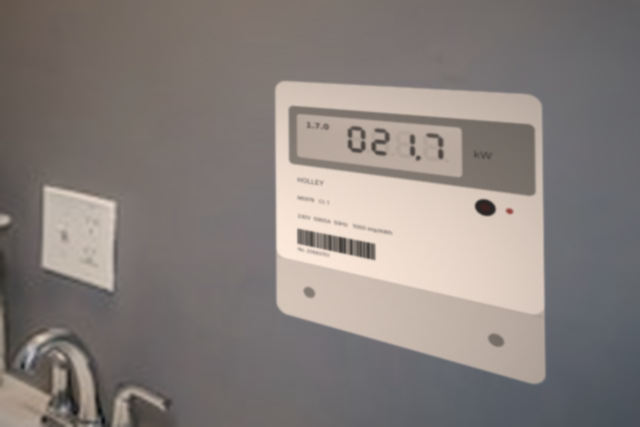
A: 21.7 kW
